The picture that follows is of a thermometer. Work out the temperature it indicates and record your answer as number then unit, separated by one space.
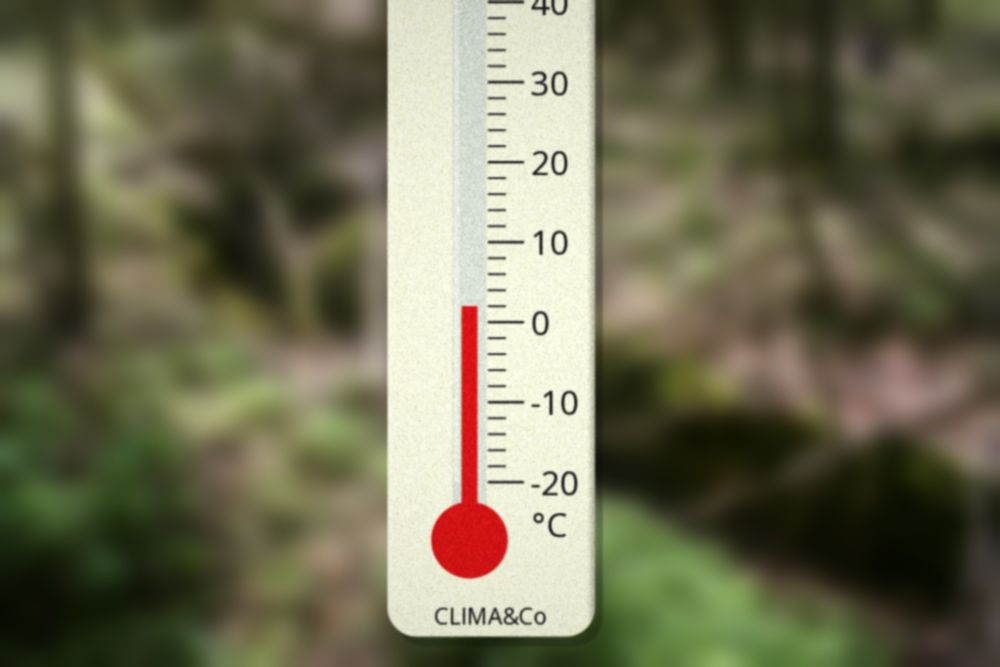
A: 2 °C
